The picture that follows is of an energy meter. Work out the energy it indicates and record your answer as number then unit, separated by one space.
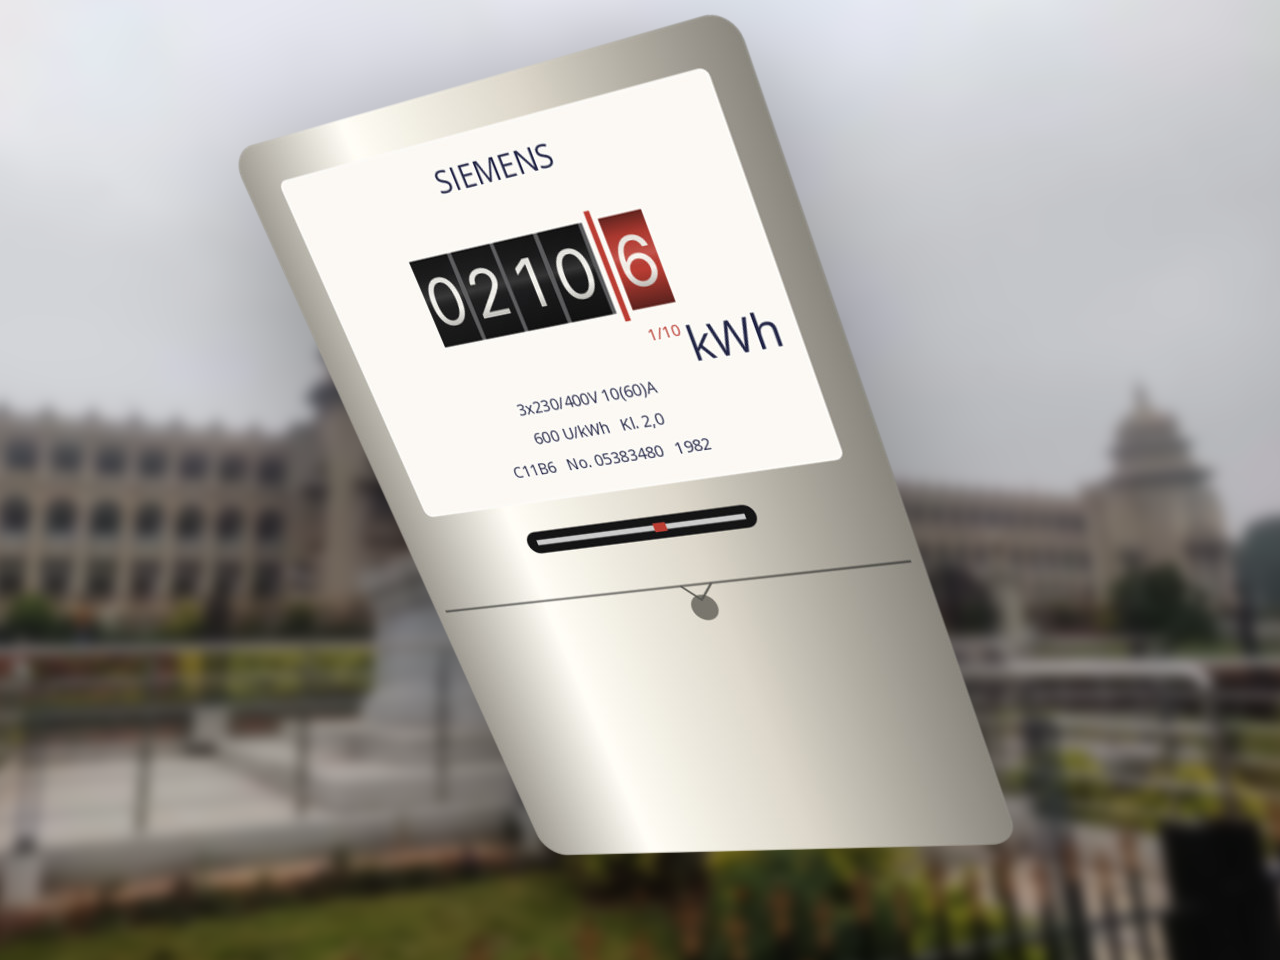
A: 210.6 kWh
